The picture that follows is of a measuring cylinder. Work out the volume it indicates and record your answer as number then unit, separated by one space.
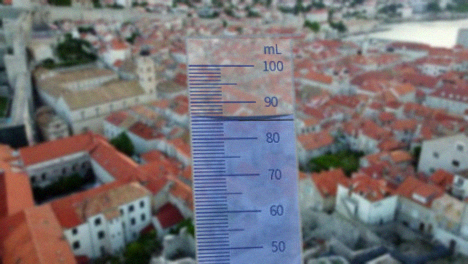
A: 85 mL
